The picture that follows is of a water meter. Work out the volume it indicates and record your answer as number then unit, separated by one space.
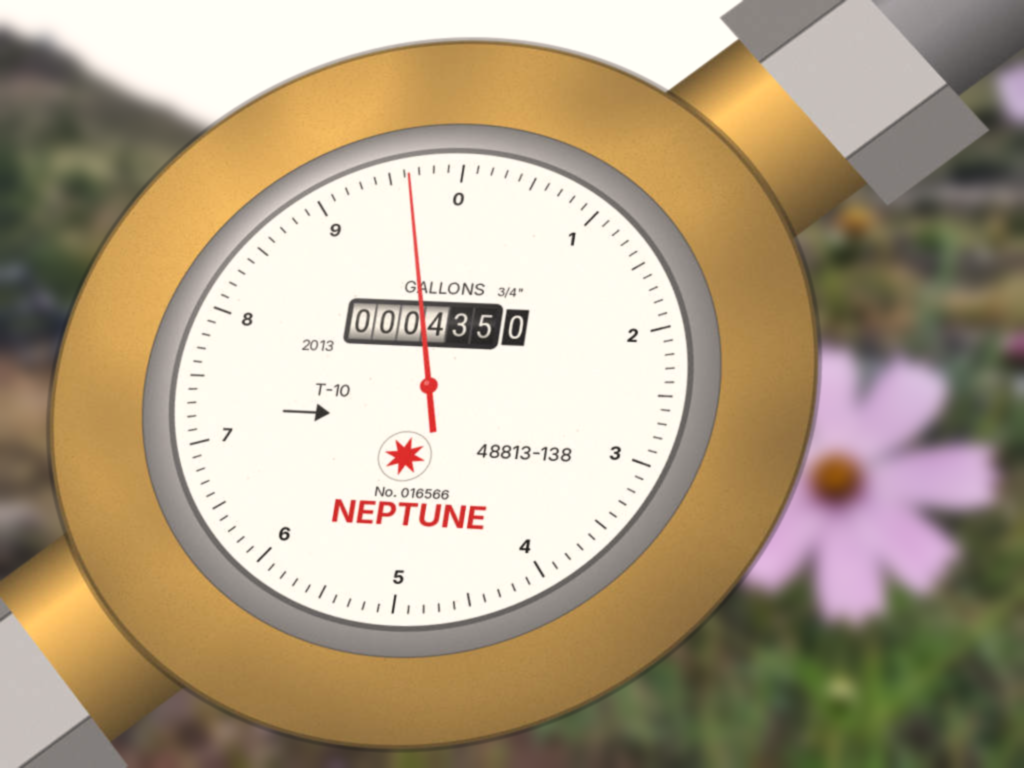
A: 4349.6 gal
